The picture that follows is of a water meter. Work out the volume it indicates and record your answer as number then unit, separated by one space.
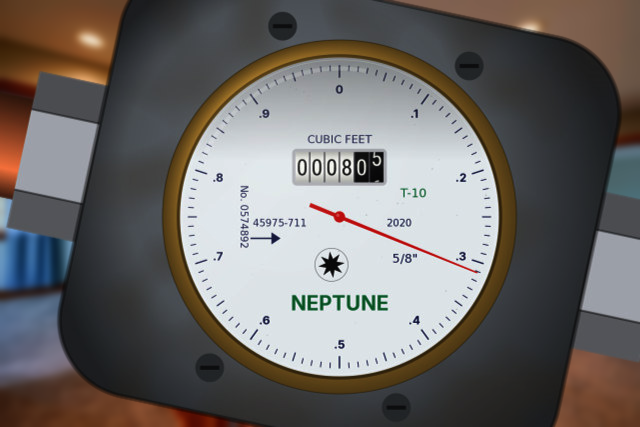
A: 805.31 ft³
